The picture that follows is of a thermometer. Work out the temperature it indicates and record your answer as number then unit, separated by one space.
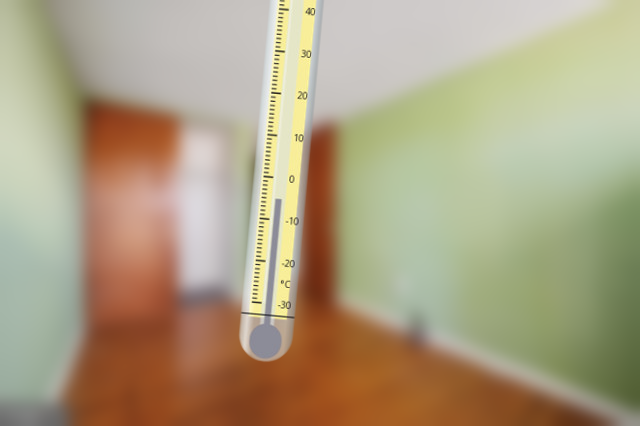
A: -5 °C
